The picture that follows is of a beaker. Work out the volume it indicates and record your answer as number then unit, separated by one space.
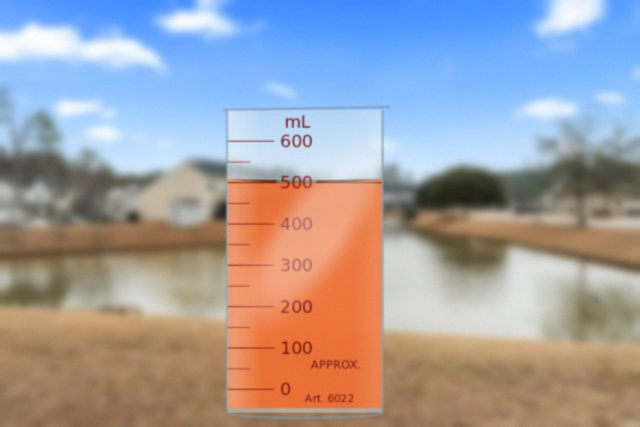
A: 500 mL
